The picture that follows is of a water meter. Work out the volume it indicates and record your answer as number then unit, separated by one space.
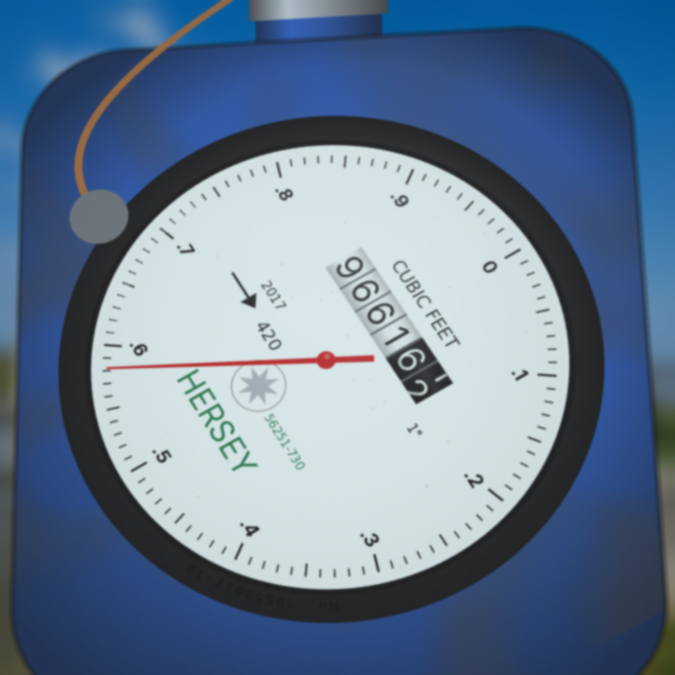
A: 966161.58 ft³
